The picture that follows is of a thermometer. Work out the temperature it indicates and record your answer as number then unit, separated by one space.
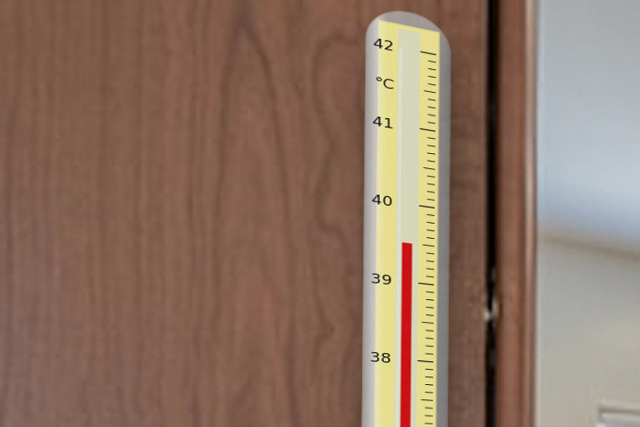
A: 39.5 °C
